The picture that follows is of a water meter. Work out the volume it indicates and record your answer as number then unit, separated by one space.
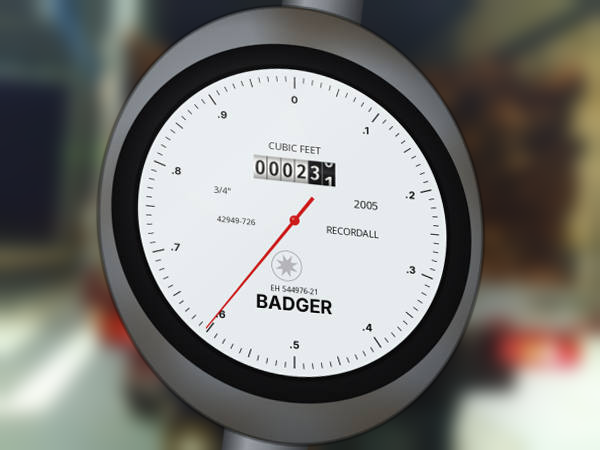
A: 230.60 ft³
